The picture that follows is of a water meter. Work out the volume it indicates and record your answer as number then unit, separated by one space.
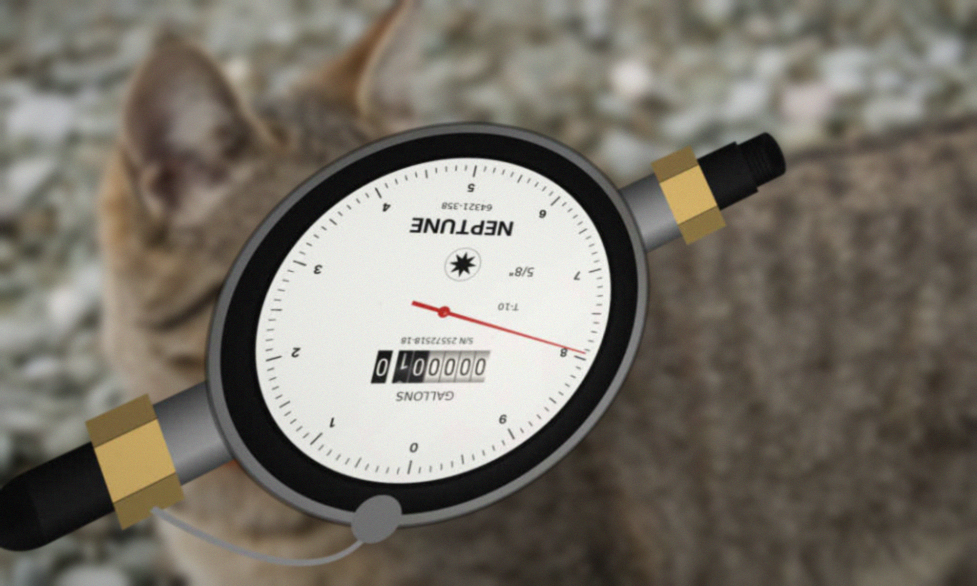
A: 7.9 gal
